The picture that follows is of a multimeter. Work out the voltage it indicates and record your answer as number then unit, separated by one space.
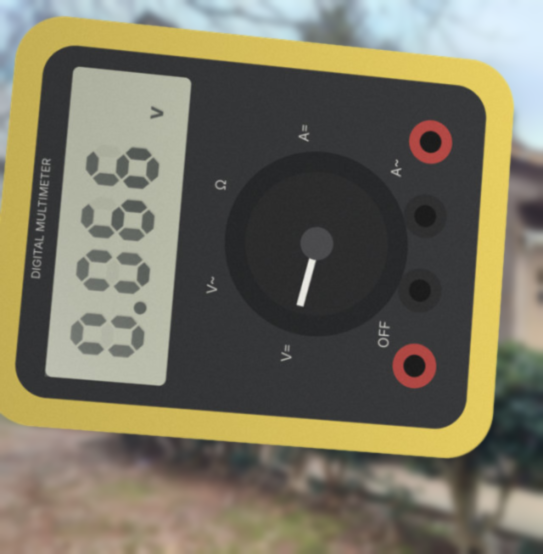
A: 0.066 V
